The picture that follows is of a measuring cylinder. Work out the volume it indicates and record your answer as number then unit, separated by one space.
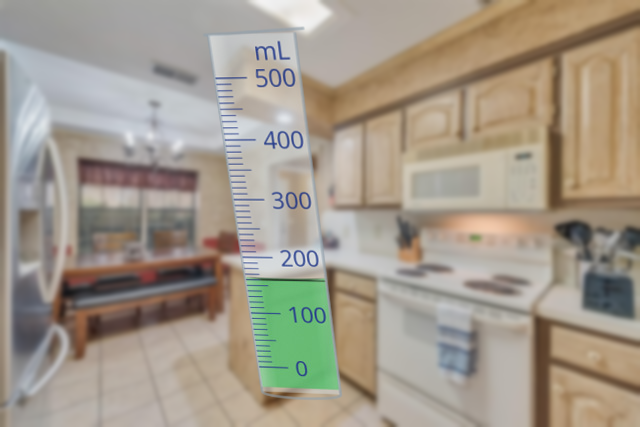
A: 160 mL
